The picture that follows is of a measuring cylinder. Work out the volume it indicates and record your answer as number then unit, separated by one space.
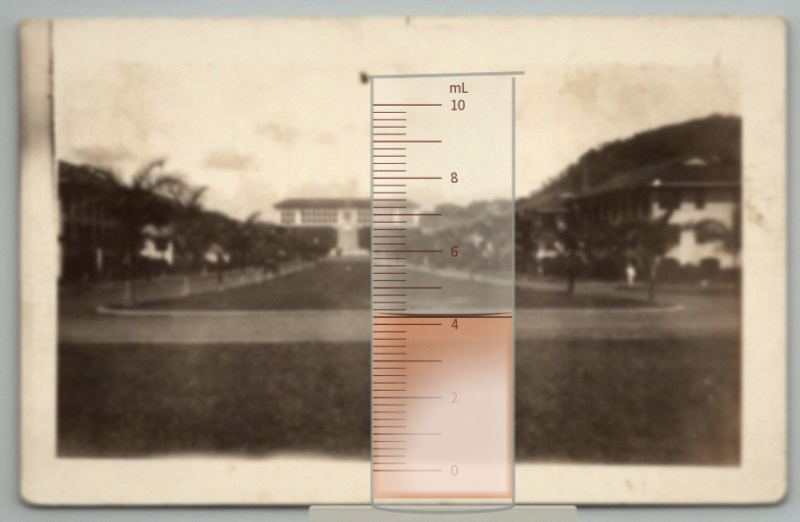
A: 4.2 mL
